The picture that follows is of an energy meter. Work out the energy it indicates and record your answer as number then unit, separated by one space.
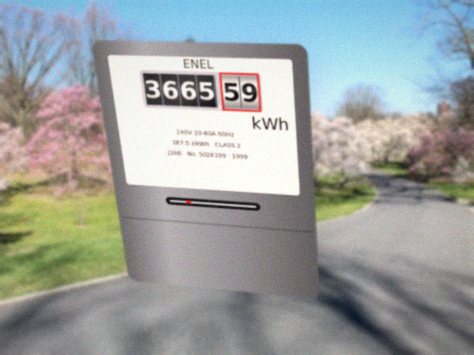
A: 3665.59 kWh
